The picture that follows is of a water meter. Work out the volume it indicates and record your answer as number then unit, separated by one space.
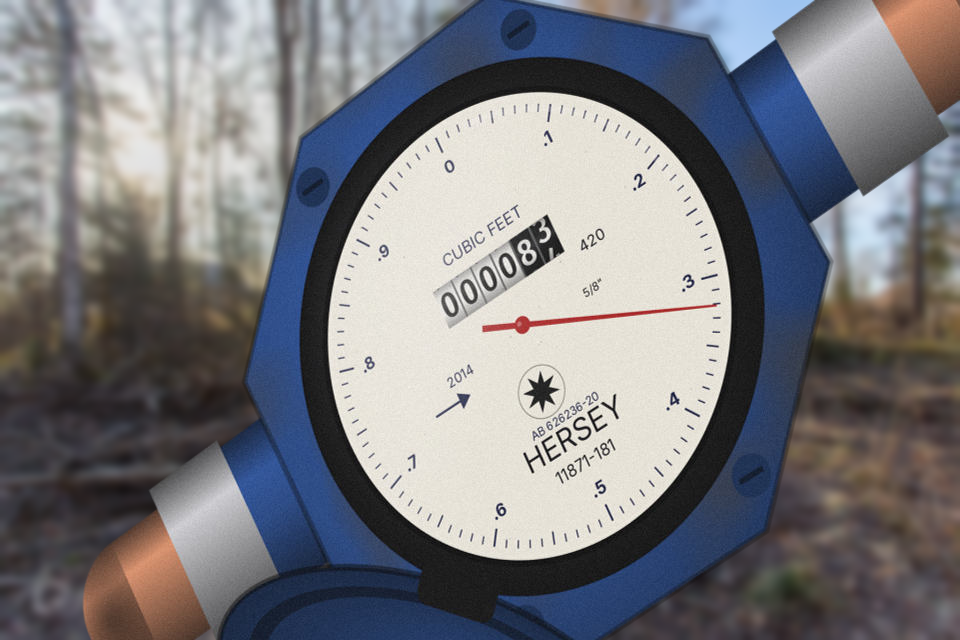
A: 83.32 ft³
